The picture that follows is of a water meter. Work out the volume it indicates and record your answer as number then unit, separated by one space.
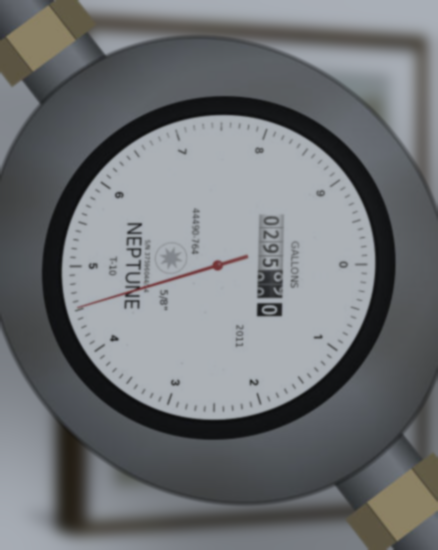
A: 295894.5 gal
